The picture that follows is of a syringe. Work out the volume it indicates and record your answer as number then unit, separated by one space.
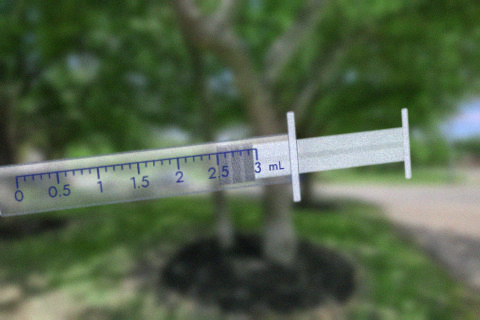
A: 2.5 mL
